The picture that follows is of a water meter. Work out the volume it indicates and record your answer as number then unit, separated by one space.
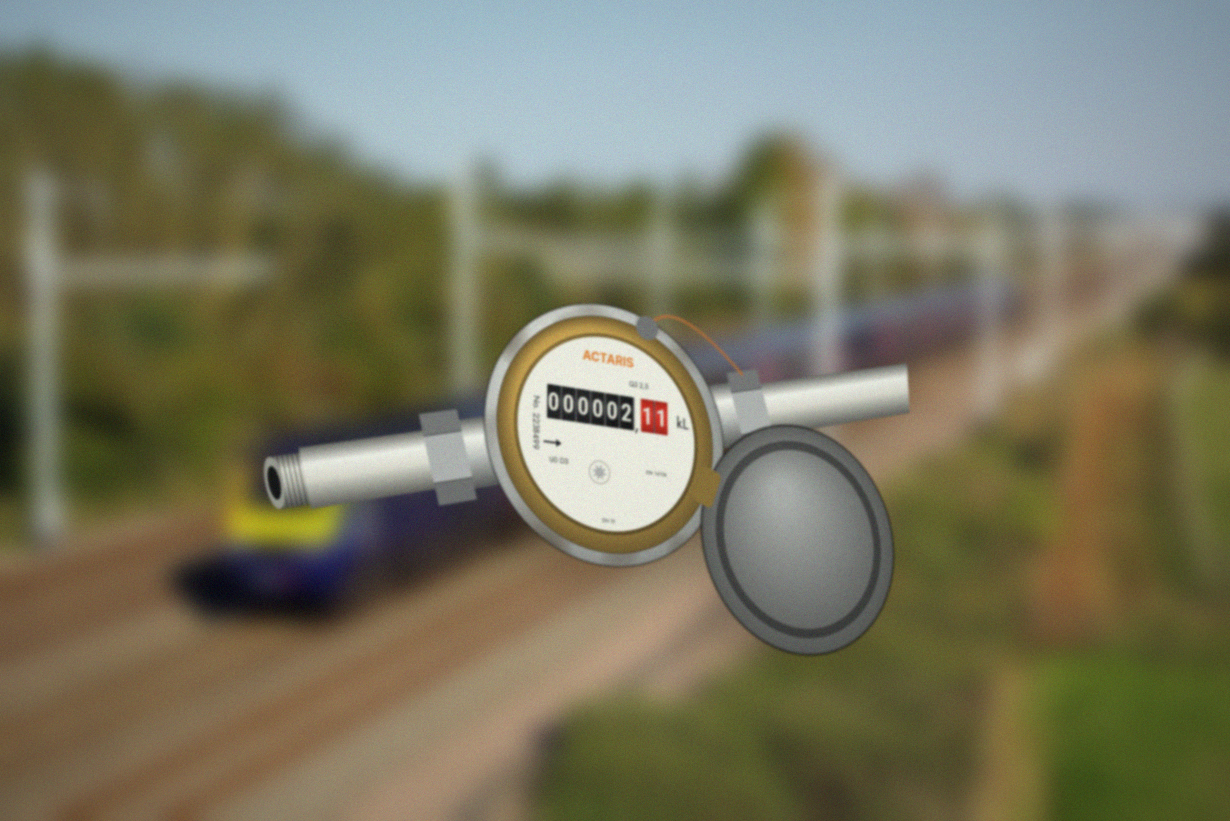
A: 2.11 kL
